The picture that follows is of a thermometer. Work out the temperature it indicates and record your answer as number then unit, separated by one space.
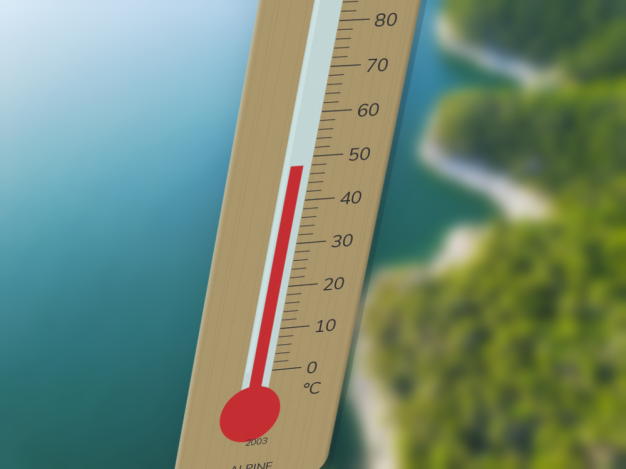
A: 48 °C
